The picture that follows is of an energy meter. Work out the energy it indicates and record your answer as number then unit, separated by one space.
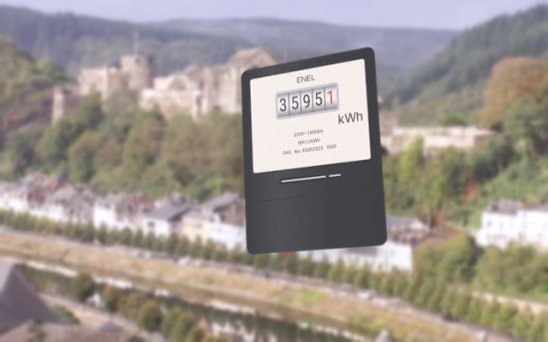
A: 3595.1 kWh
